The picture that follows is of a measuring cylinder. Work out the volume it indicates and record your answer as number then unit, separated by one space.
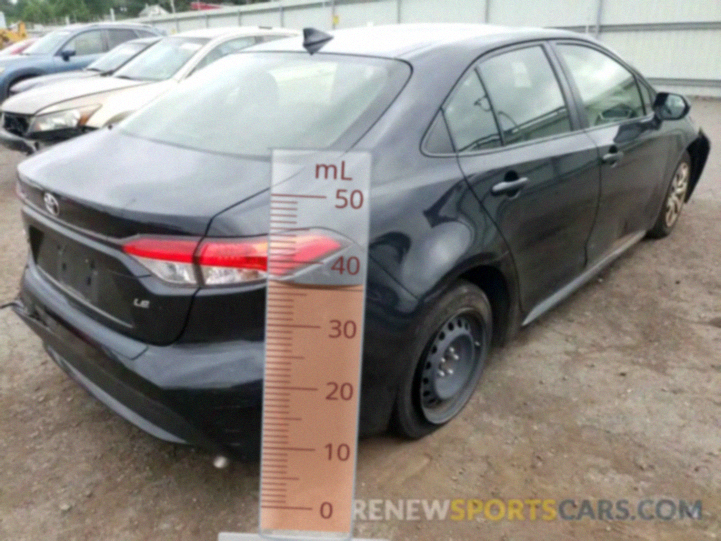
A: 36 mL
